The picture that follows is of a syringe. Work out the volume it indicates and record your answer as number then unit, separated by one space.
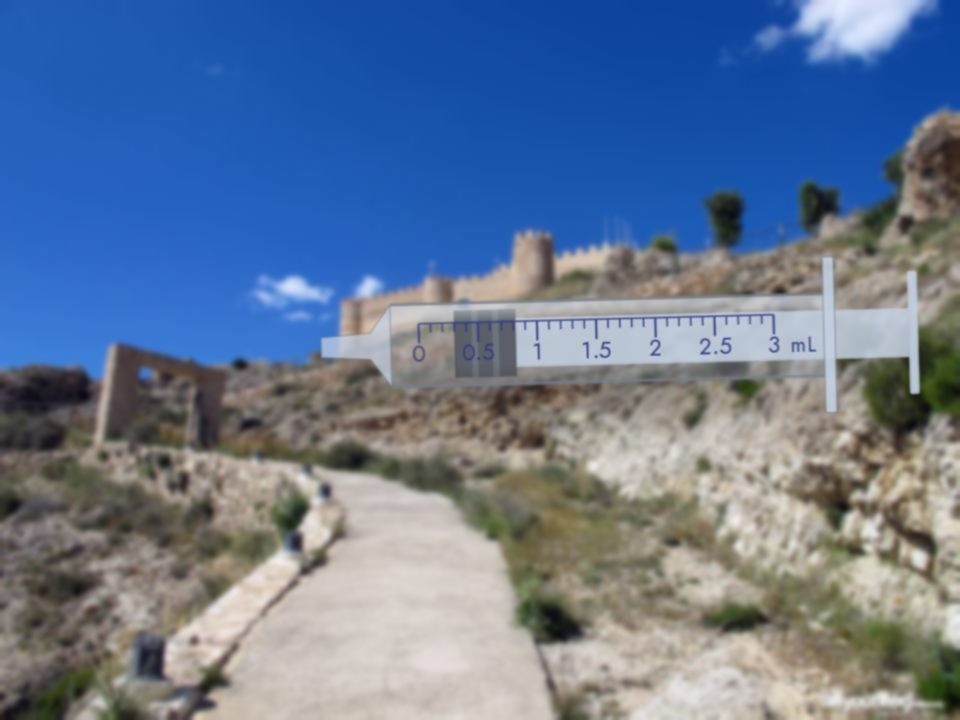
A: 0.3 mL
